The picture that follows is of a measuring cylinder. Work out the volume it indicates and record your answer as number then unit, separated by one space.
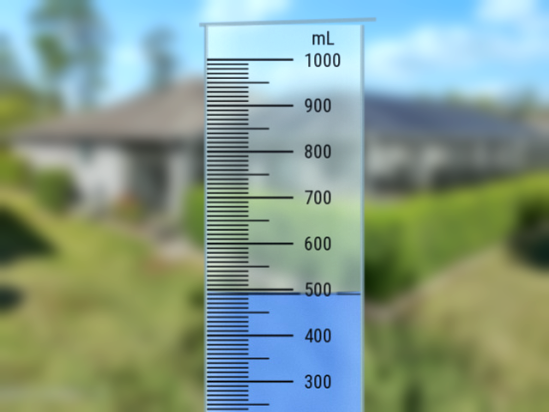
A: 490 mL
